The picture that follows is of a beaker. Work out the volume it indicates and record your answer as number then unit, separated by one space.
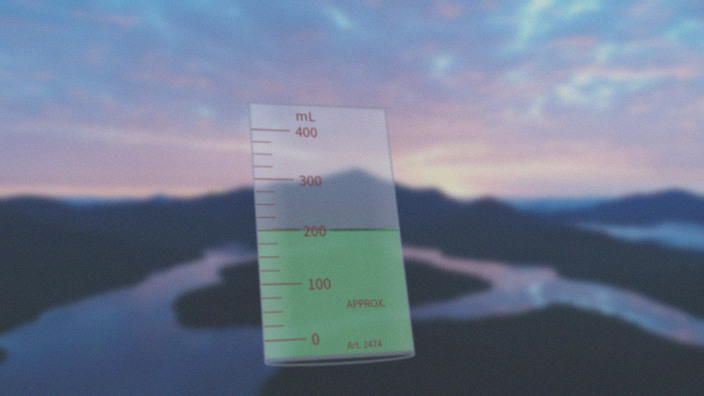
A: 200 mL
